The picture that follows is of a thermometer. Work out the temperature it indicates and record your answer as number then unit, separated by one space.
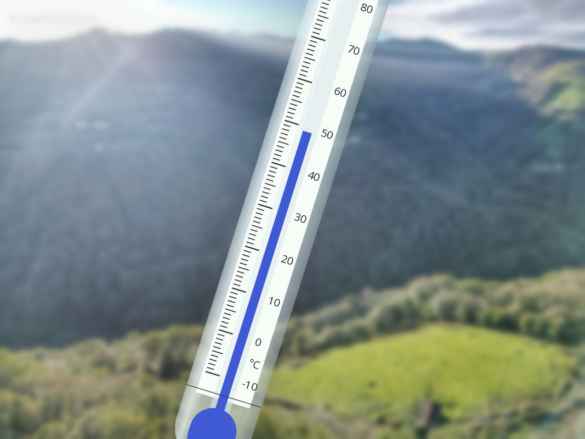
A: 49 °C
